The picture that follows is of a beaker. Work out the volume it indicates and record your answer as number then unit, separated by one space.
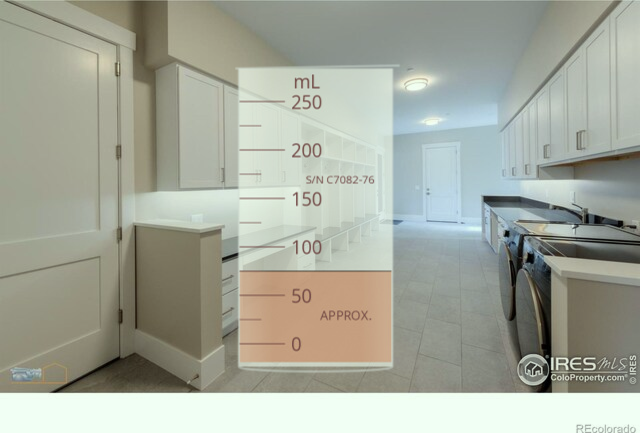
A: 75 mL
